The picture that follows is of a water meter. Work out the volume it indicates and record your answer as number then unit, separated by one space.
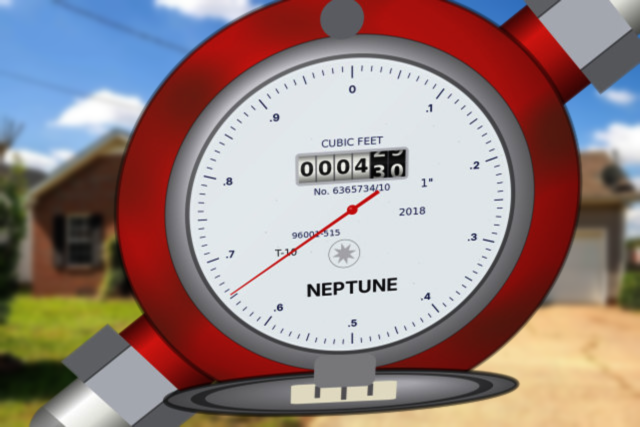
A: 429.65 ft³
